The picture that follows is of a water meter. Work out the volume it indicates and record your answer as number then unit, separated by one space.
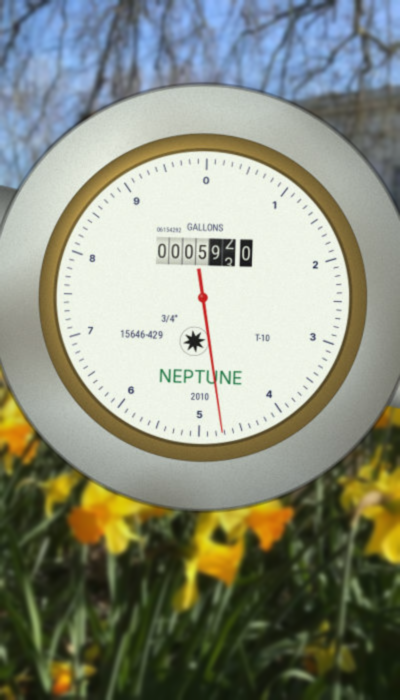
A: 5924.7 gal
